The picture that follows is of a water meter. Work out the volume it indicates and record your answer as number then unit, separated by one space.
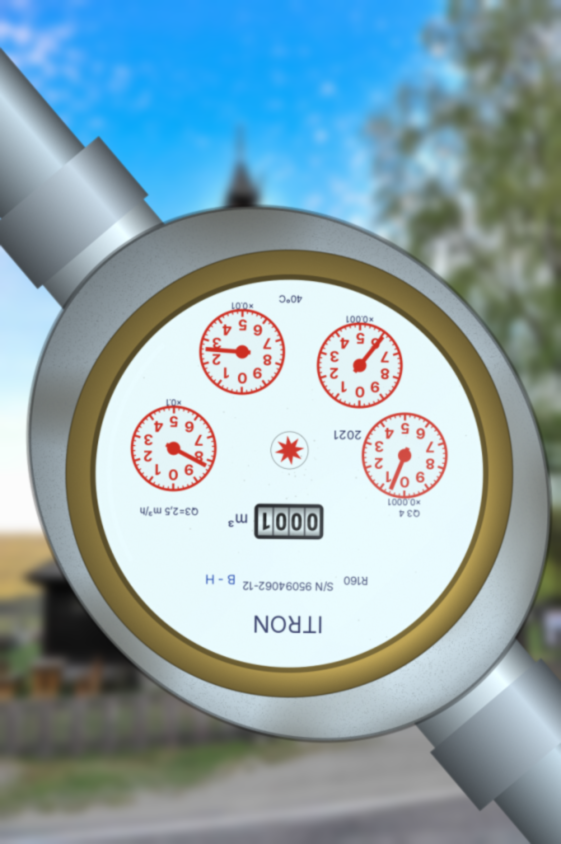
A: 1.8260 m³
